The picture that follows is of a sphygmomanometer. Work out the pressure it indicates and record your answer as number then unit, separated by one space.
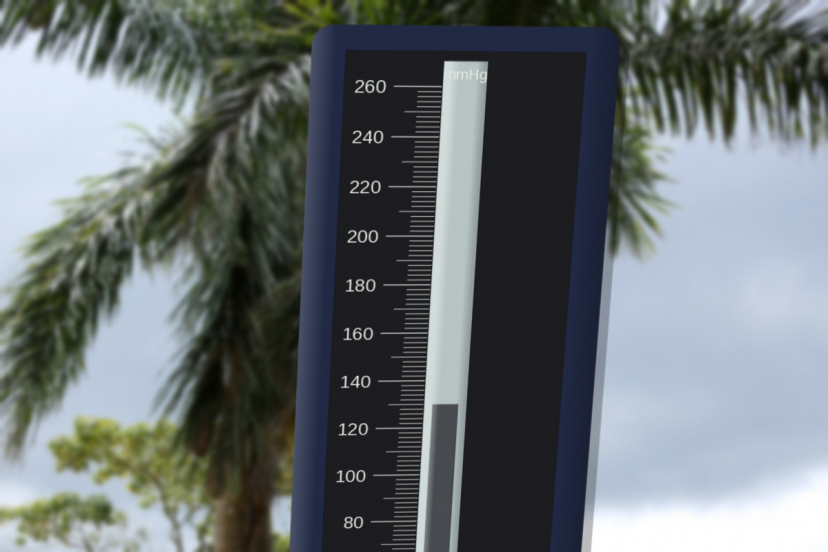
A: 130 mmHg
